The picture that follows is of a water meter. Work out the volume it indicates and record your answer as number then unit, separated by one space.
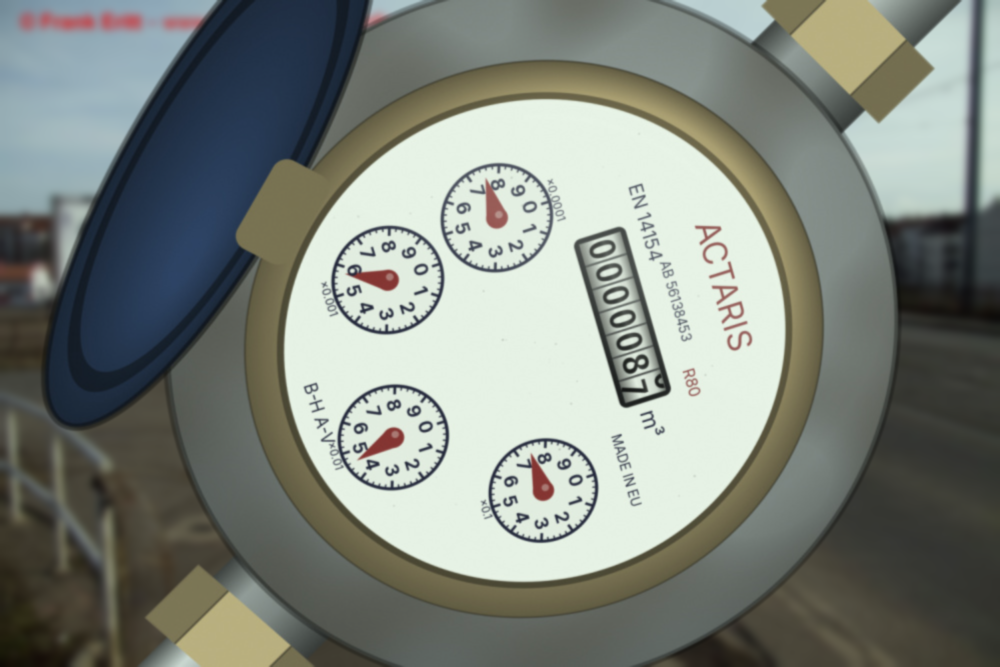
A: 86.7457 m³
